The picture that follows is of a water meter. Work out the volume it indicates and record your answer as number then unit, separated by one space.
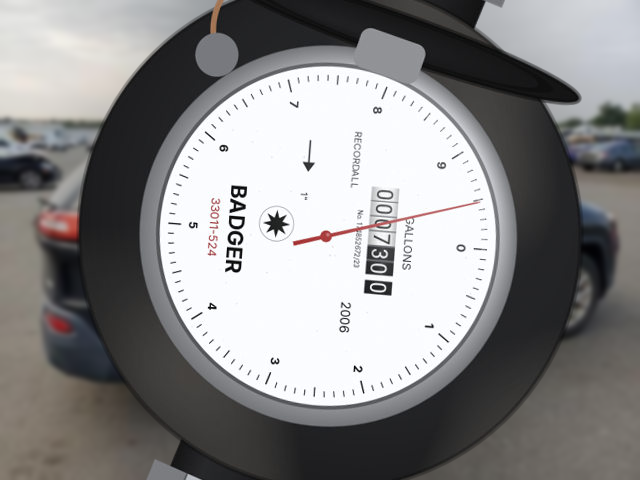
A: 7299.5 gal
